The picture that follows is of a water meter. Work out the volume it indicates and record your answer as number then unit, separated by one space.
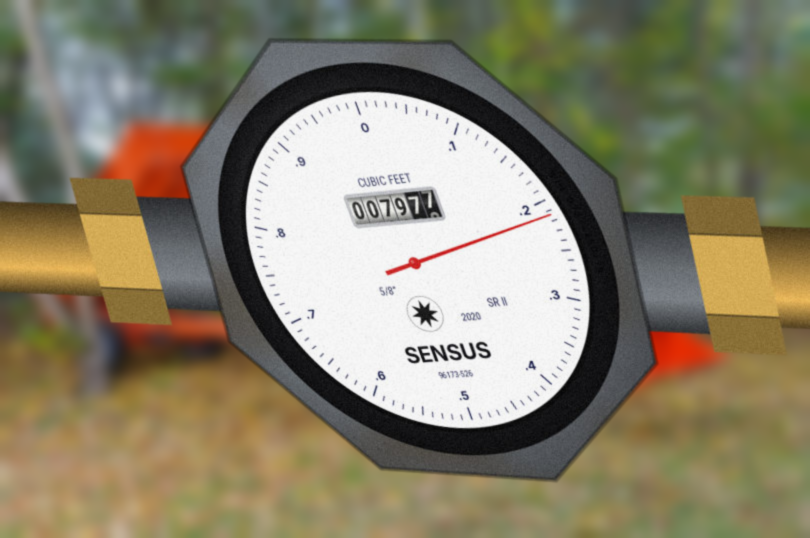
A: 7977.21 ft³
